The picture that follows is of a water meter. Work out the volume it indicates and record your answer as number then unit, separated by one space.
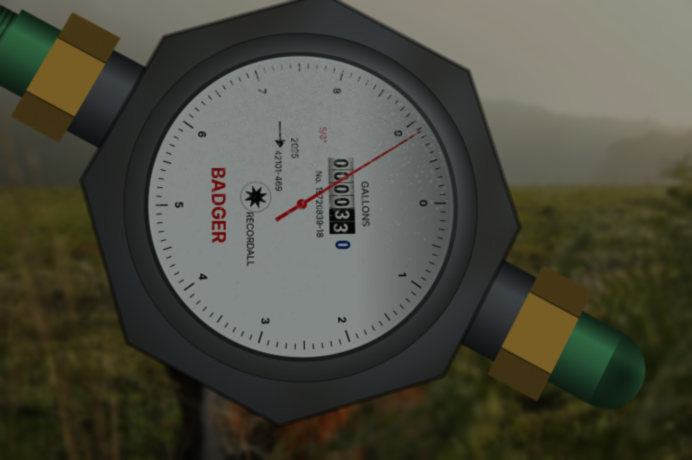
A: 329.1 gal
